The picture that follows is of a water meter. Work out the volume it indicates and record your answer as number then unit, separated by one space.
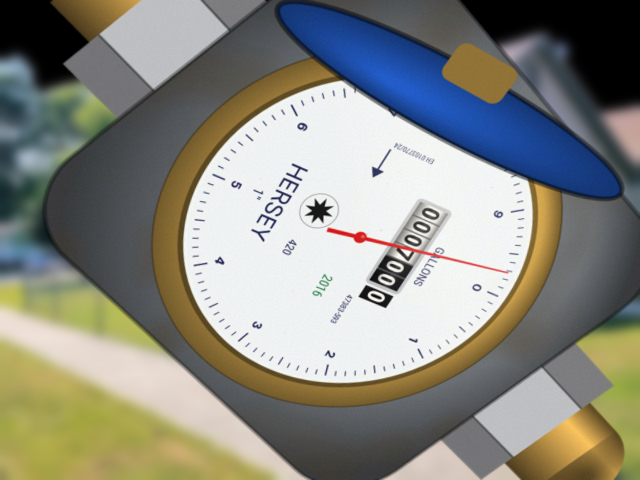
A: 6999.7 gal
